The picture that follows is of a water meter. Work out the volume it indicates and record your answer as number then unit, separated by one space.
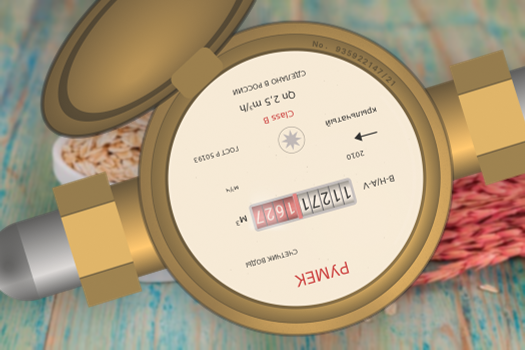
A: 11271.1627 m³
